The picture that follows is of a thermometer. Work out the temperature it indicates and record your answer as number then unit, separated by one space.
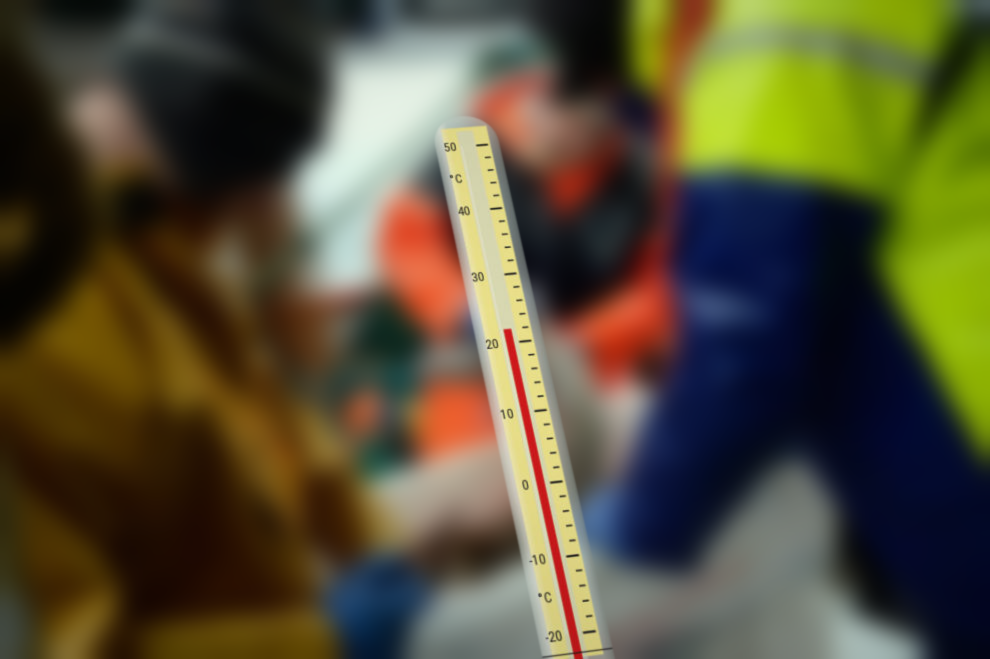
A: 22 °C
